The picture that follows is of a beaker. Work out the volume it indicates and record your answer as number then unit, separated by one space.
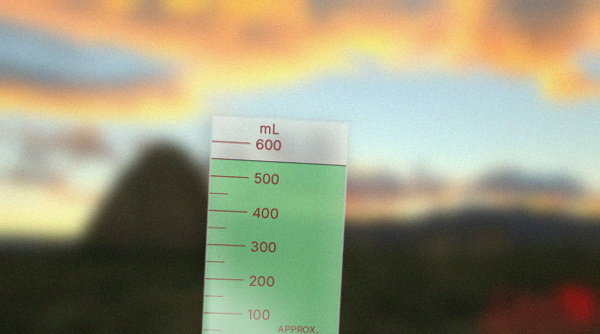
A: 550 mL
